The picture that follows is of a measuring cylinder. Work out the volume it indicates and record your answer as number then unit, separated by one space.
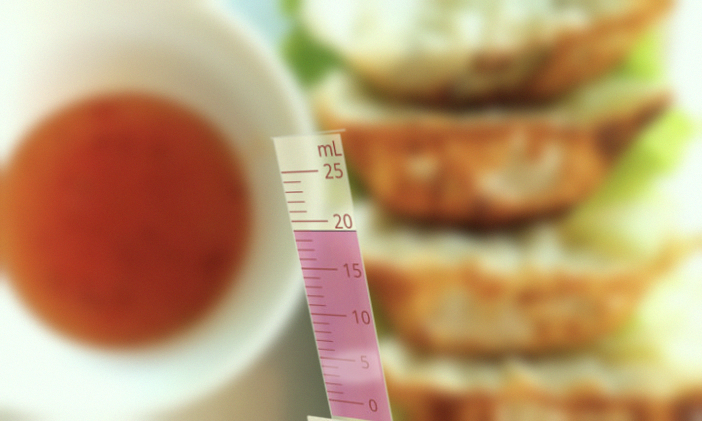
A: 19 mL
